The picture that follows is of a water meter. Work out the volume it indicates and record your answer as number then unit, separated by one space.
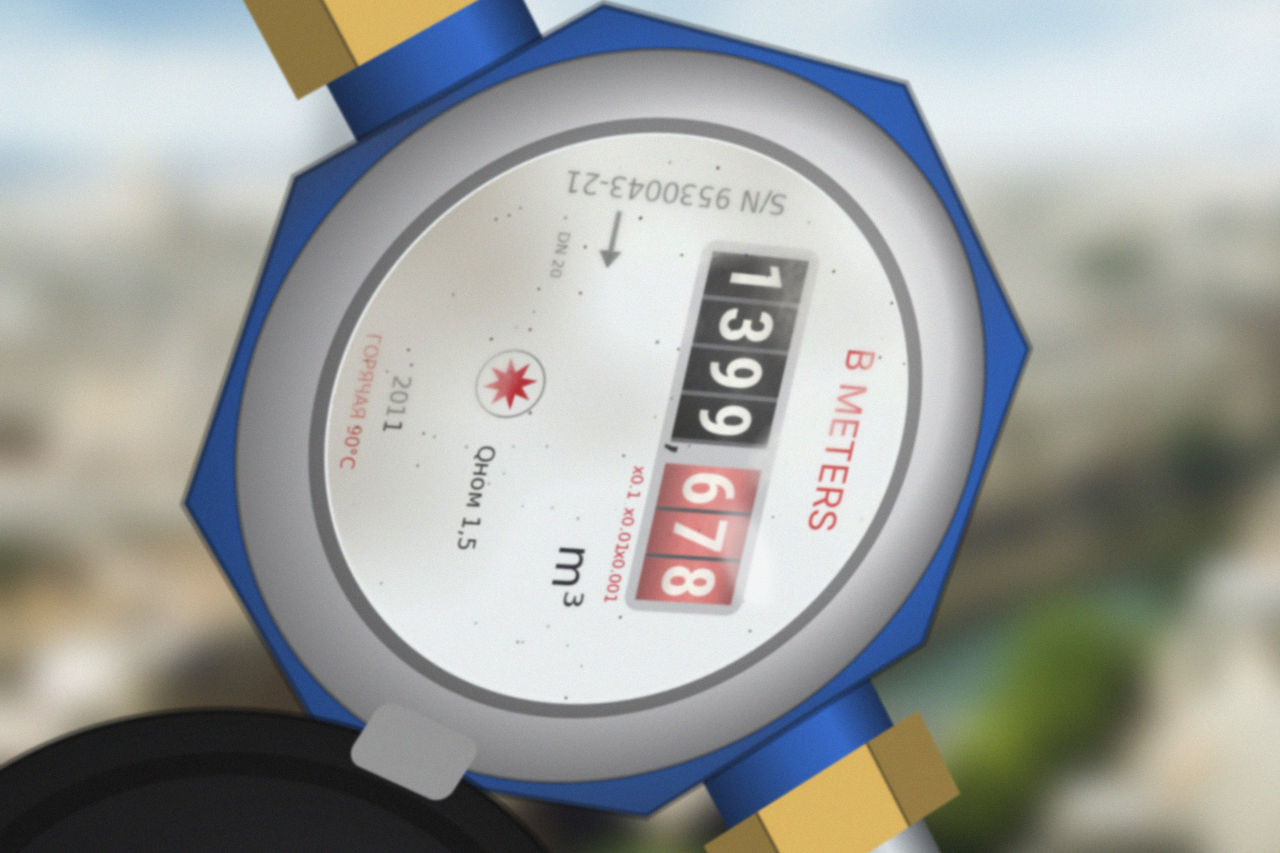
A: 1399.678 m³
